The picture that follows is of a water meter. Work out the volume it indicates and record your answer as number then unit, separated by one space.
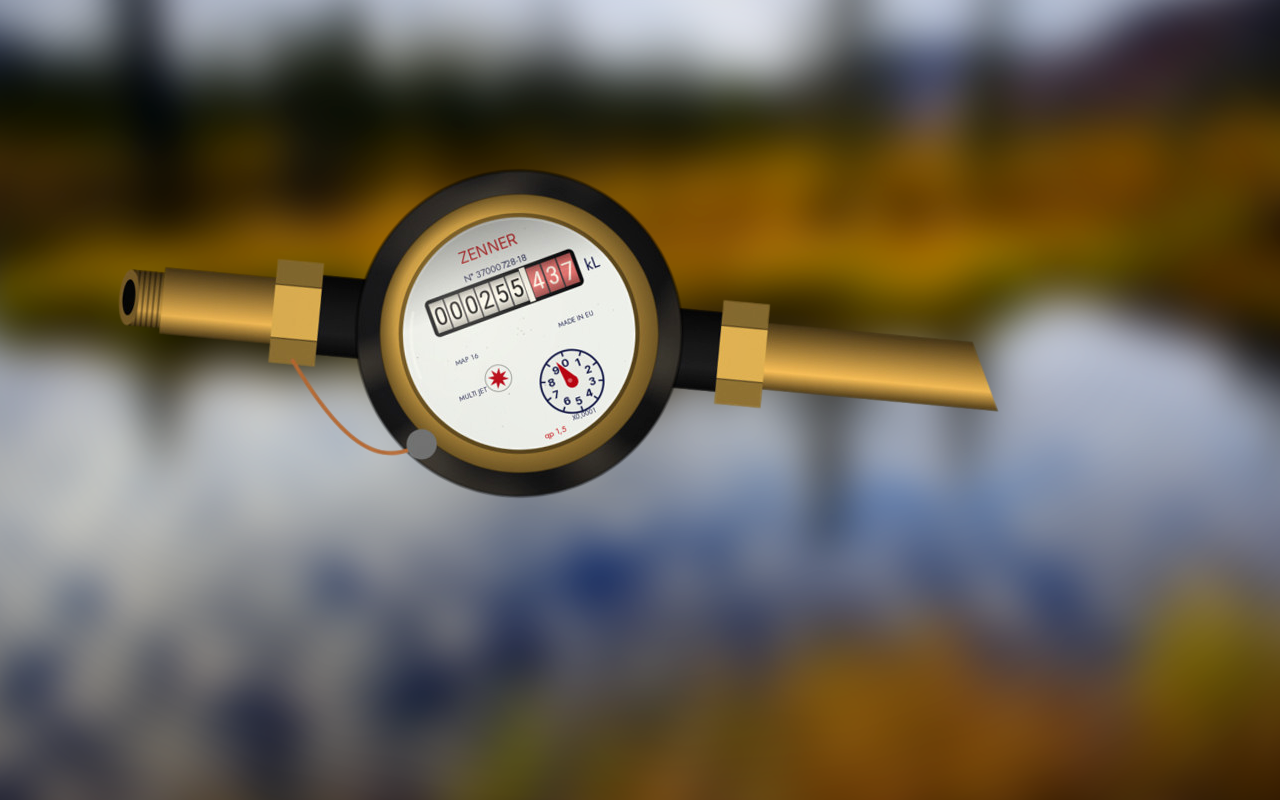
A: 255.4369 kL
